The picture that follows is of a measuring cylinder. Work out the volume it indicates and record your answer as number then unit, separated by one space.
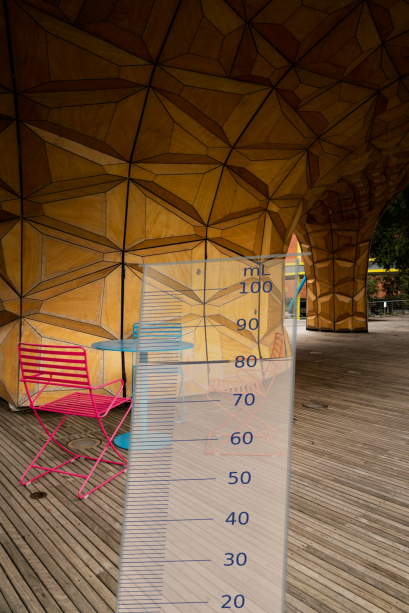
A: 80 mL
